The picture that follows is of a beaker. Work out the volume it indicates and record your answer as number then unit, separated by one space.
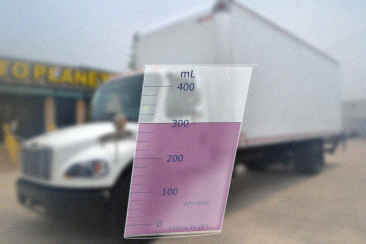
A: 300 mL
